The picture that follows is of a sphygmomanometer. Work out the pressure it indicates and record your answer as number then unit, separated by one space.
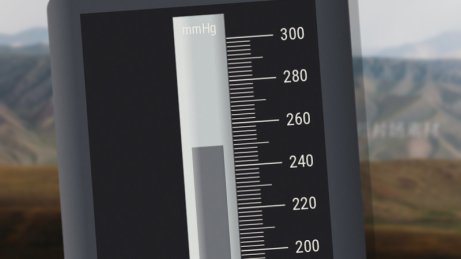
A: 250 mmHg
